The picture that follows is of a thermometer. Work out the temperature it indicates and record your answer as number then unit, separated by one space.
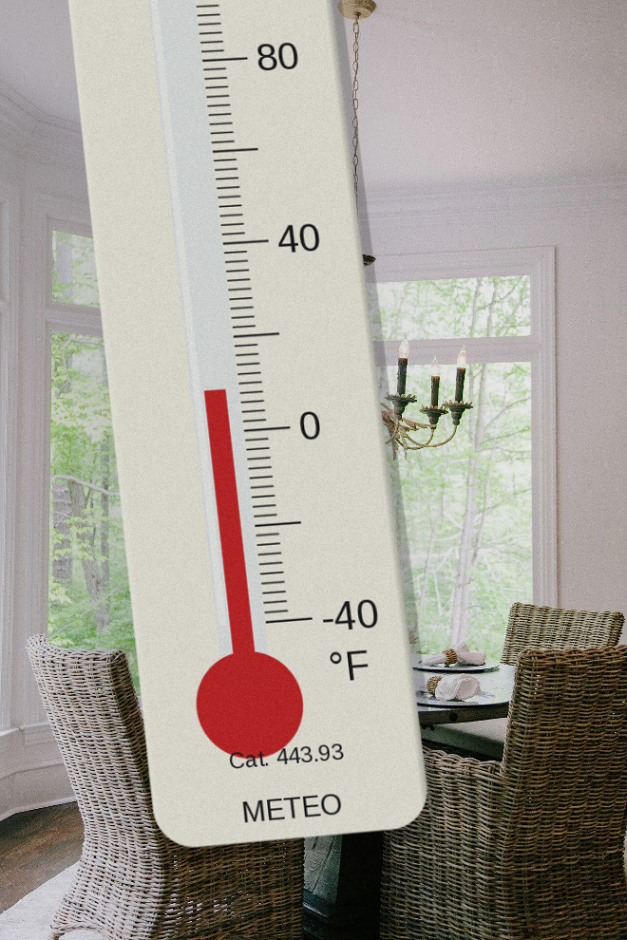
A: 9 °F
